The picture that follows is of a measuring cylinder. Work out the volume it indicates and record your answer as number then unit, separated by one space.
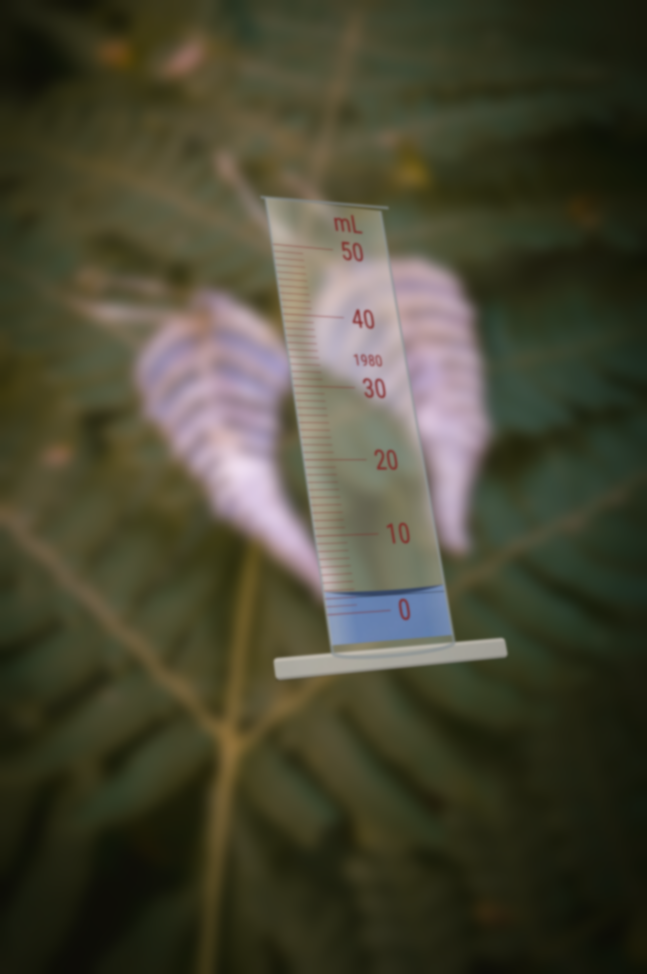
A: 2 mL
